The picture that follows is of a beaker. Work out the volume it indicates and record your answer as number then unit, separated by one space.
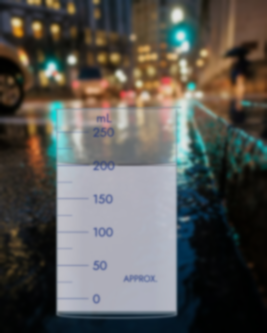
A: 200 mL
